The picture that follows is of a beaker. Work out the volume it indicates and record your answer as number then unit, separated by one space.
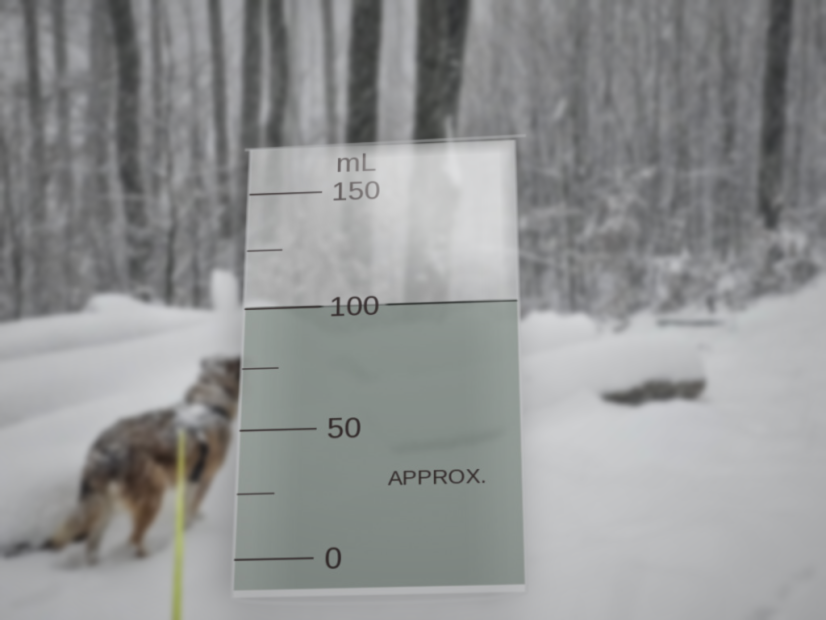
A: 100 mL
